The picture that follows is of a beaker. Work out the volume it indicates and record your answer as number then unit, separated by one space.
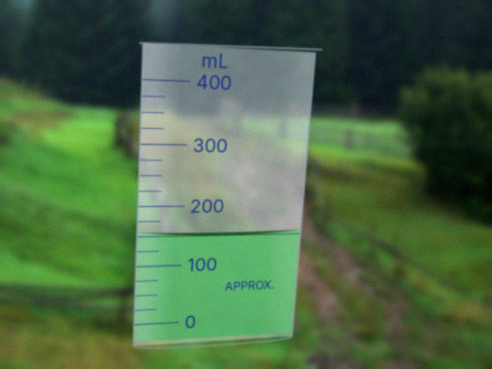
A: 150 mL
